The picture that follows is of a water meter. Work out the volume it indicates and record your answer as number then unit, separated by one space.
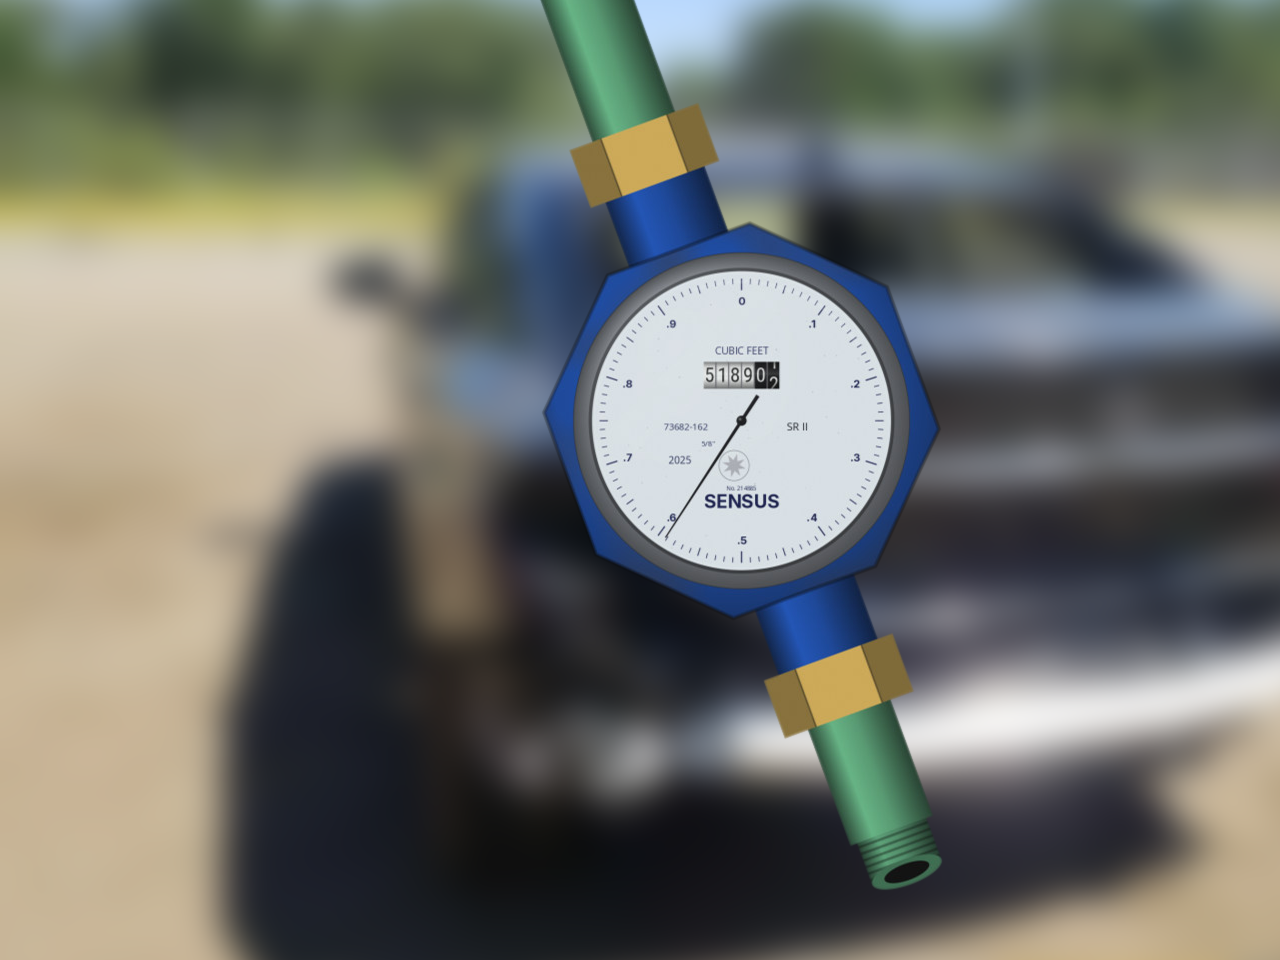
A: 518901.59 ft³
